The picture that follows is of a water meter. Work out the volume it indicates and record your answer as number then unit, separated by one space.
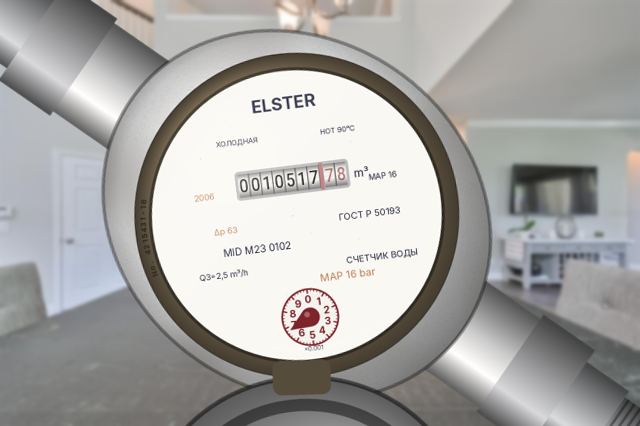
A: 10517.786 m³
